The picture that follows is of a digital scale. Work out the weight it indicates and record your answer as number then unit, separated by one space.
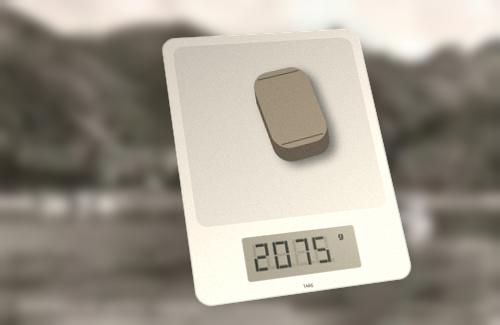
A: 2075 g
